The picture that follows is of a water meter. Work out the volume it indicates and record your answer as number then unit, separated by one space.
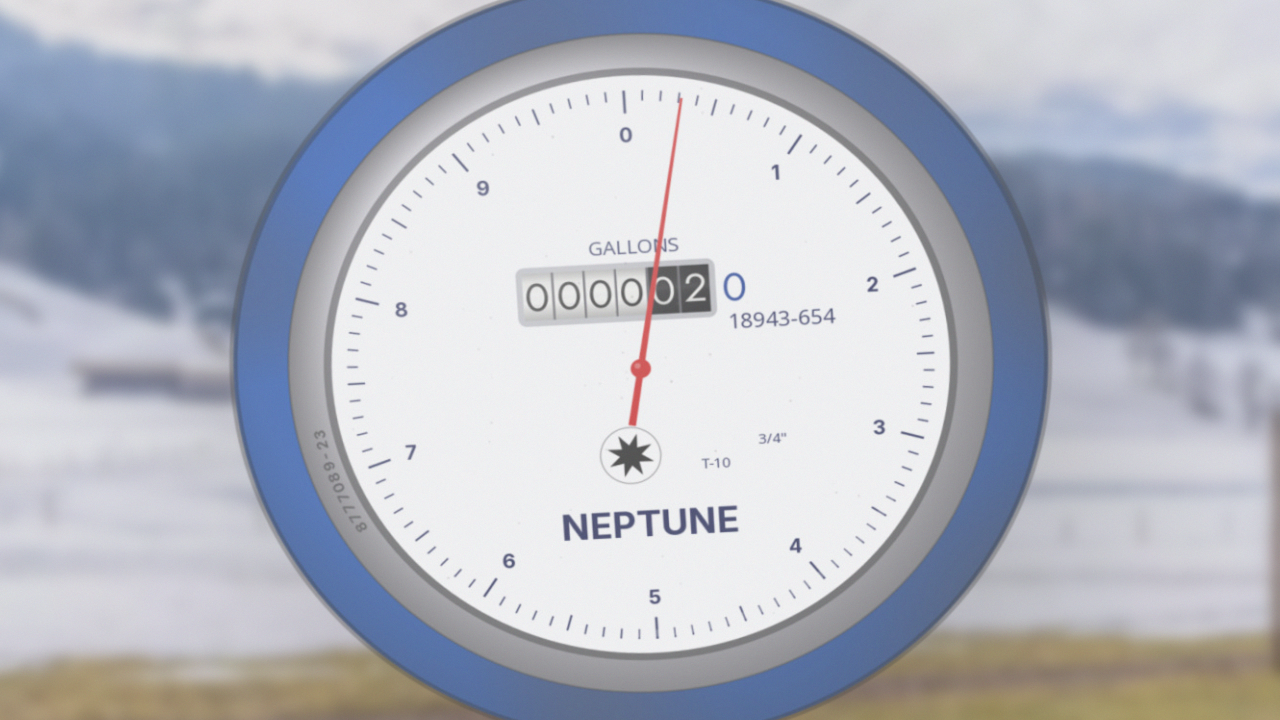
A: 20.3 gal
